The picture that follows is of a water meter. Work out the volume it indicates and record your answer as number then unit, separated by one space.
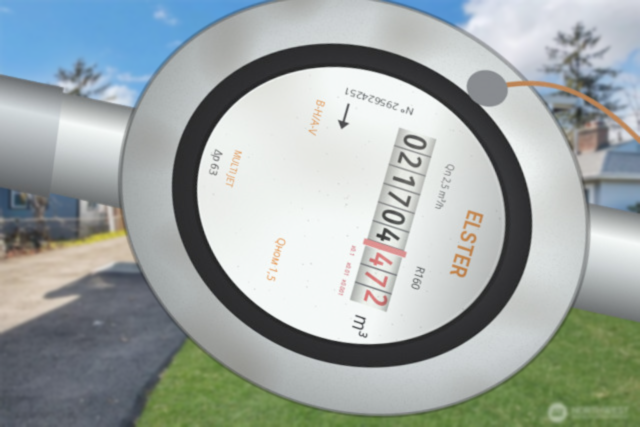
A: 21704.472 m³
